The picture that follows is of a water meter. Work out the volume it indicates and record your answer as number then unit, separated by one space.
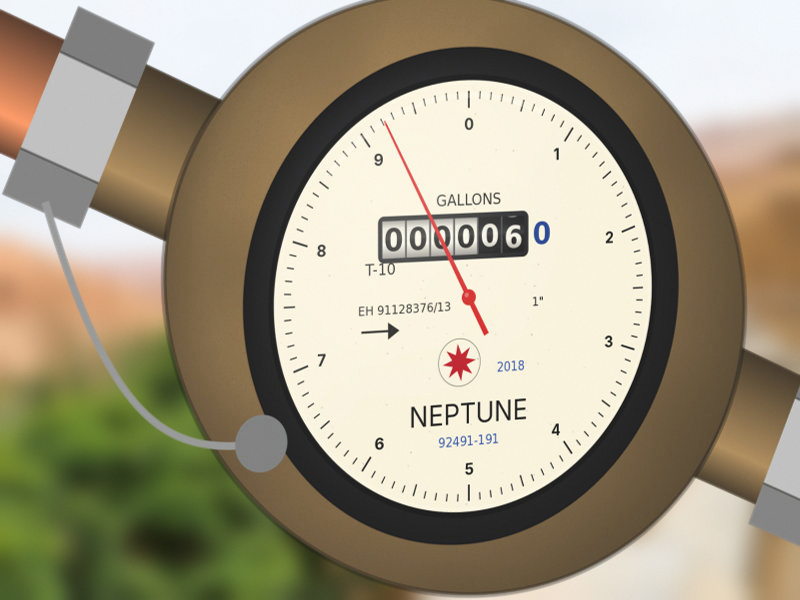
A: 59.2 gal
